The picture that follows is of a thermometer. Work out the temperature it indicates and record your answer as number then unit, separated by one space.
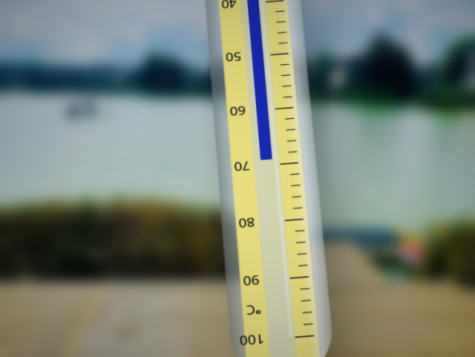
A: 69 °C
